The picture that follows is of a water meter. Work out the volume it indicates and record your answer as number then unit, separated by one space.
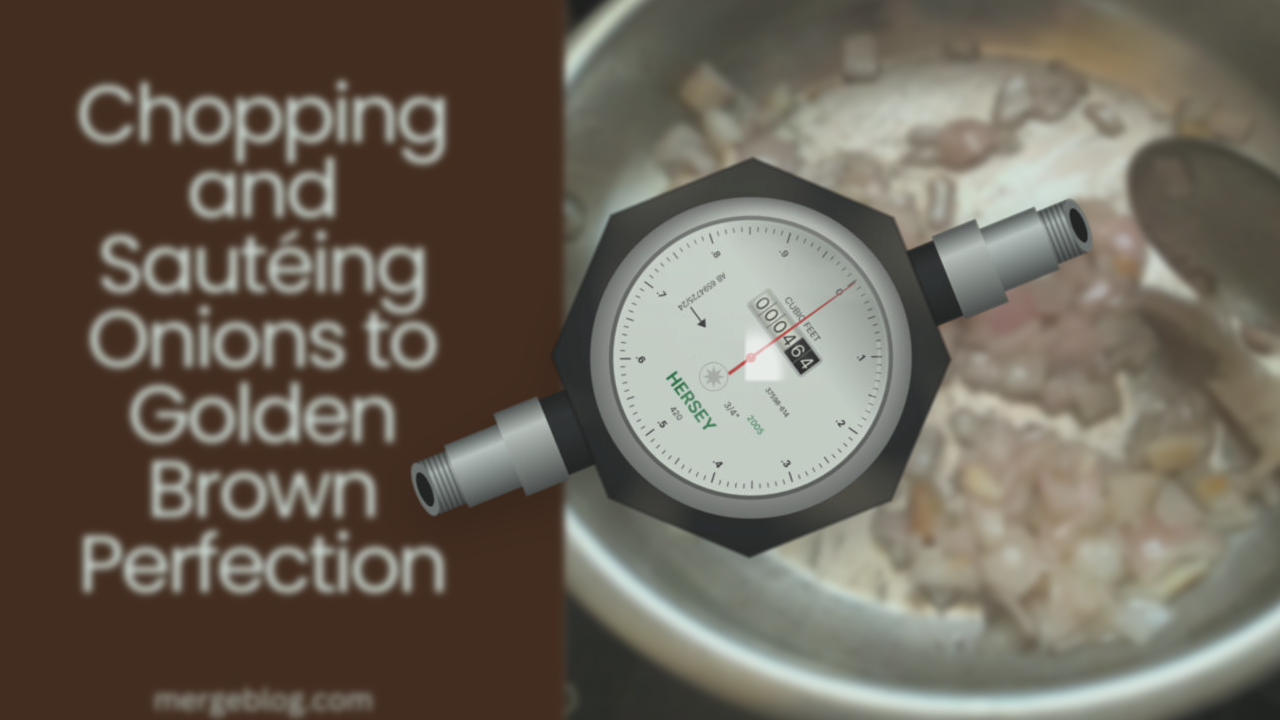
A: 464.00 ft³
